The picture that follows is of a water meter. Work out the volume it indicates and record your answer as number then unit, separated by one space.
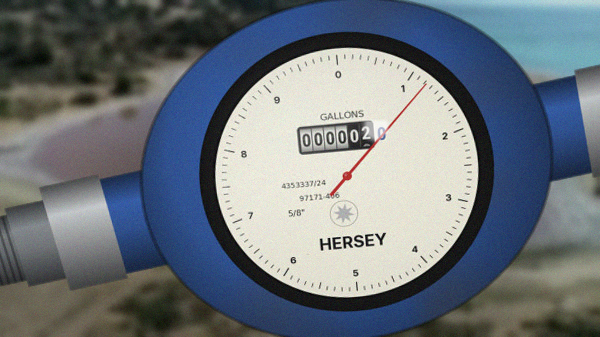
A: 21.2 gal
